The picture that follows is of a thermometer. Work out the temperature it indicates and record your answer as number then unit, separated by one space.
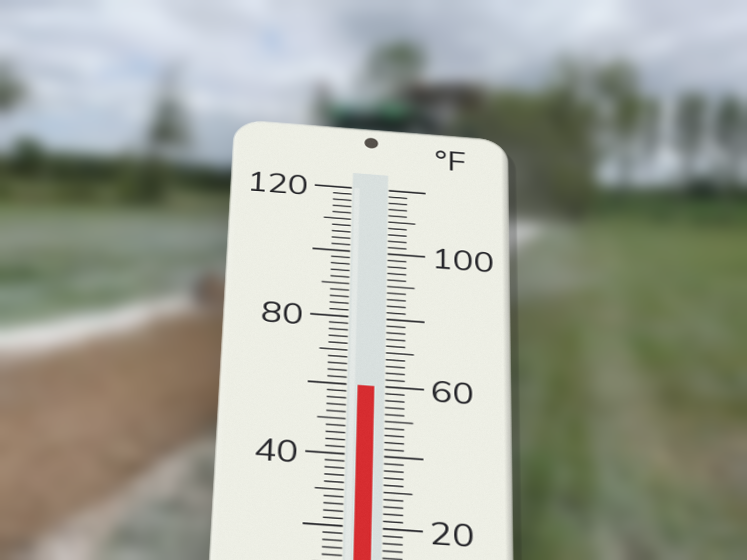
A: 60 °F
